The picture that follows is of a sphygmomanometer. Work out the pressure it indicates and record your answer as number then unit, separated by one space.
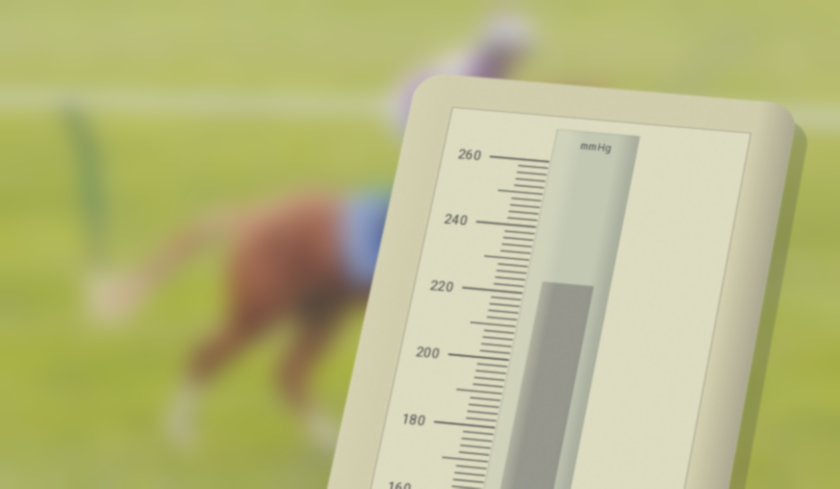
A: 224 mmHg
